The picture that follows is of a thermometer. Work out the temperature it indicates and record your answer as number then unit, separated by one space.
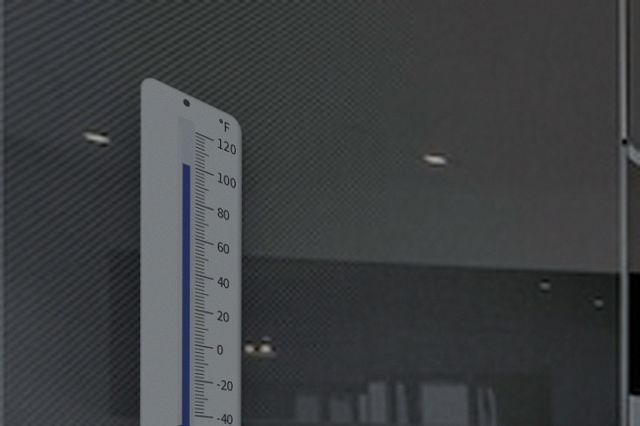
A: 100 °F
